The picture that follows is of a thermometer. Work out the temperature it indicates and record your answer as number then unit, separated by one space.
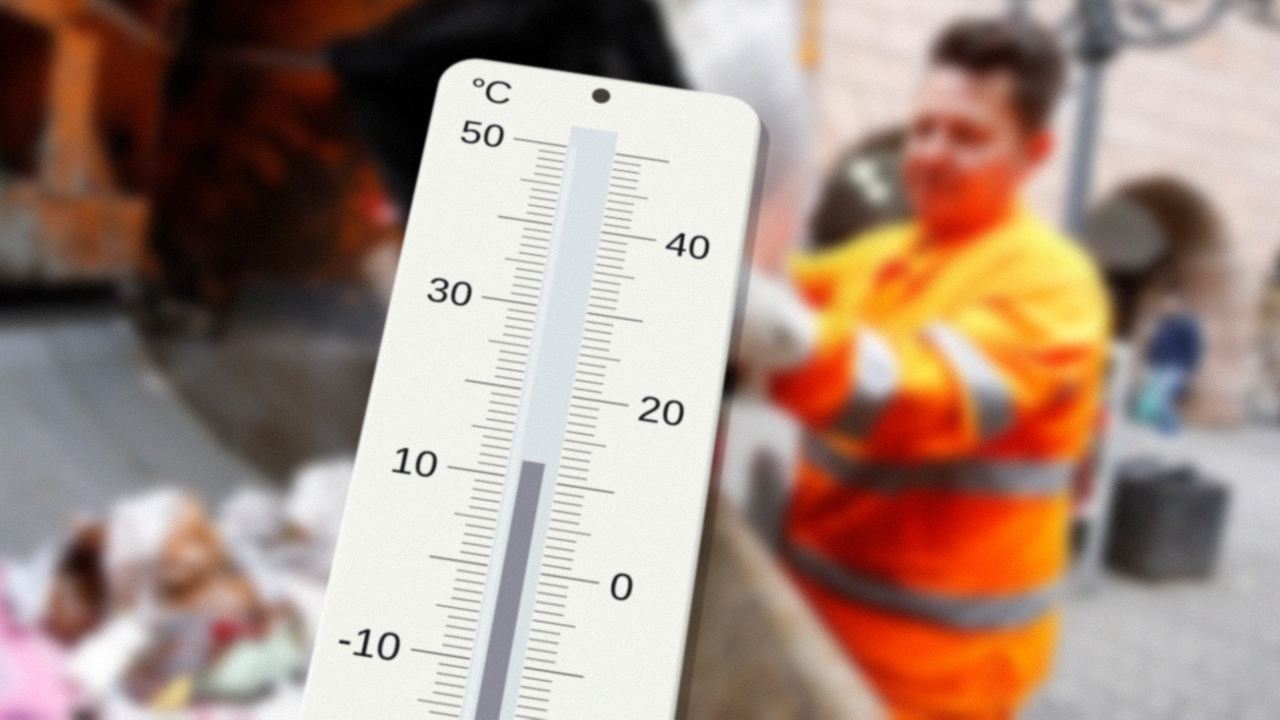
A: 12 °C
